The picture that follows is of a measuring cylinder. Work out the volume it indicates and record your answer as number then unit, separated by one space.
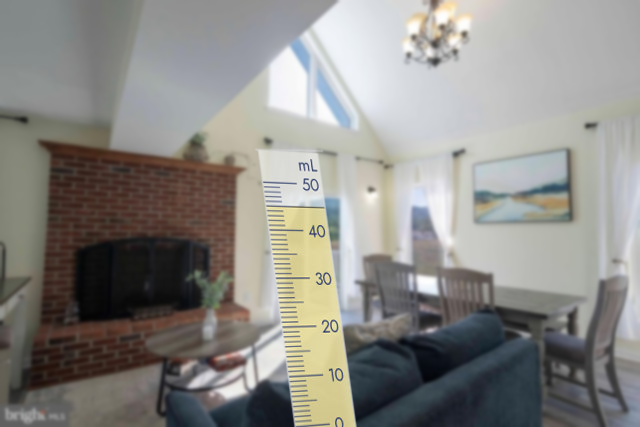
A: 45 mL
